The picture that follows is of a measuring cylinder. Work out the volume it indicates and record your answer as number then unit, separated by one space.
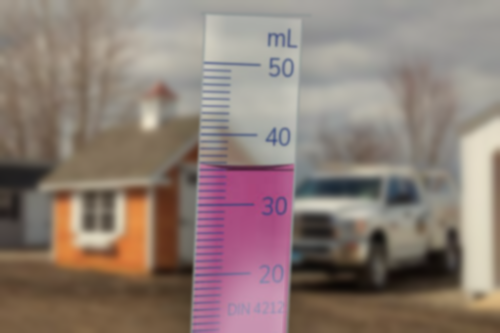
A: 35 mL
